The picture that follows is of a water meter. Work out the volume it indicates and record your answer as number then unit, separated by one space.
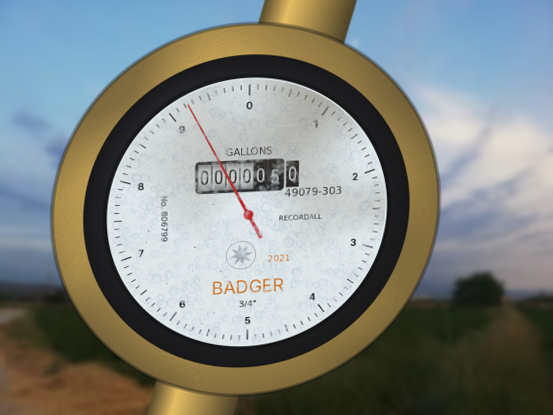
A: 49.2 gal
